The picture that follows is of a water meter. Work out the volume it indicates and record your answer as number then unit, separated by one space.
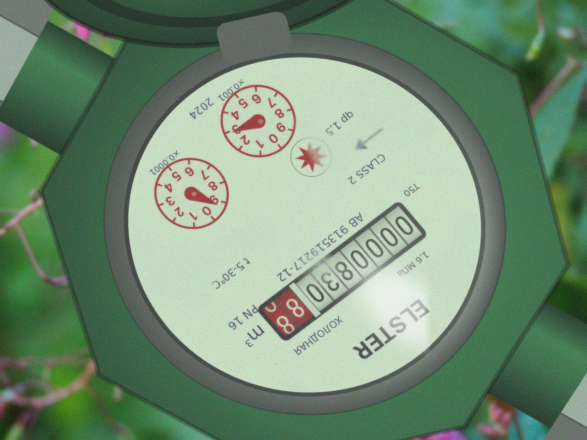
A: 830.8829 m³
